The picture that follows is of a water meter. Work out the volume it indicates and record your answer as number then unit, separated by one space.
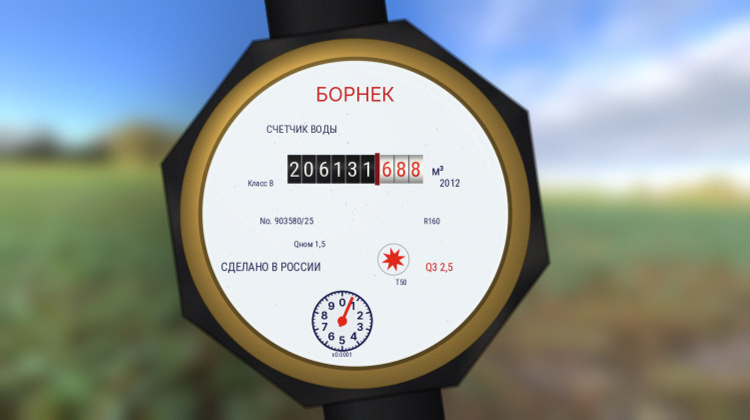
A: 206131.6880 m³
